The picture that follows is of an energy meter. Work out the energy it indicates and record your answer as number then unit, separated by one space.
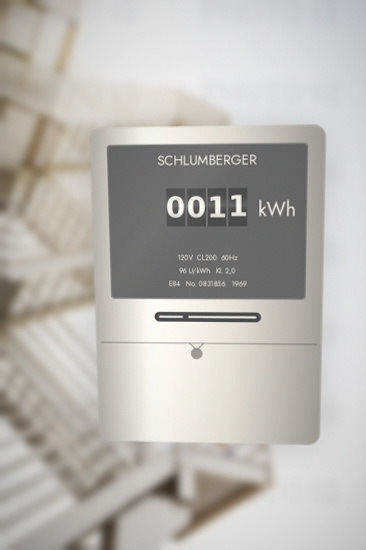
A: 11 kWh
